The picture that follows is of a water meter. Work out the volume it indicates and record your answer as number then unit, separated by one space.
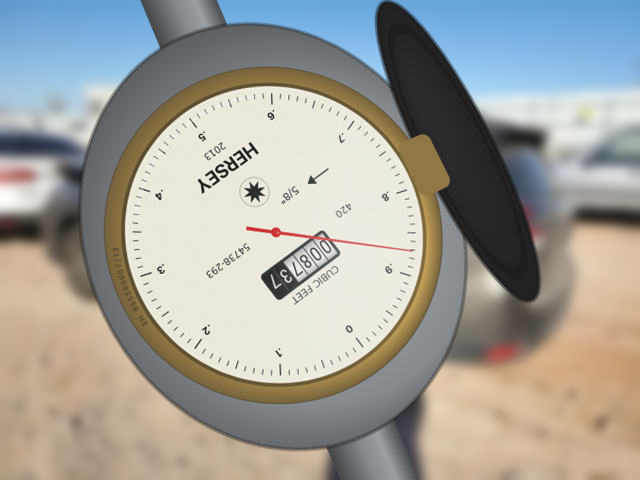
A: 8736.87 ft³
